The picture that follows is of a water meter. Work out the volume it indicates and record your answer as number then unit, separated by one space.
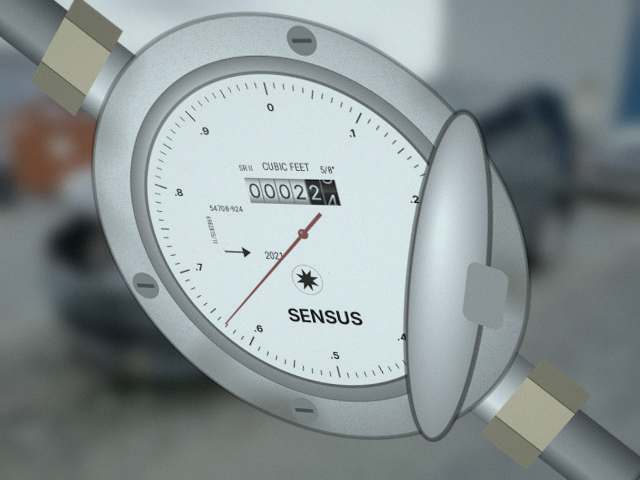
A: 223.63 ft³
